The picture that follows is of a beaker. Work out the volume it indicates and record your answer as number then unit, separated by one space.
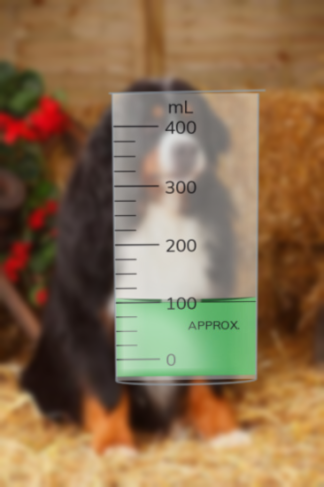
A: 100 mL
